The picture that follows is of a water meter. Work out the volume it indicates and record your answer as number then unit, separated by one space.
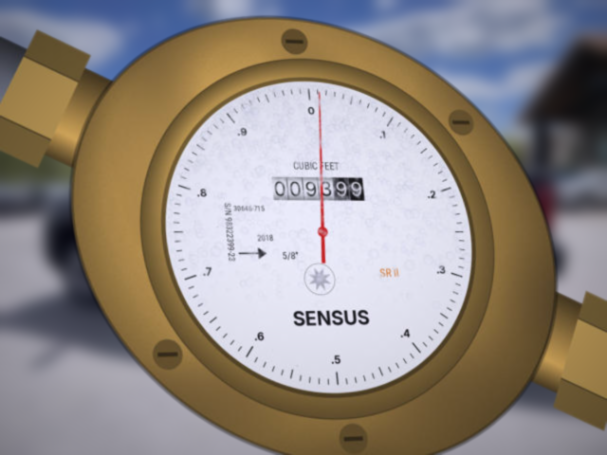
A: 9399.01 ft³
